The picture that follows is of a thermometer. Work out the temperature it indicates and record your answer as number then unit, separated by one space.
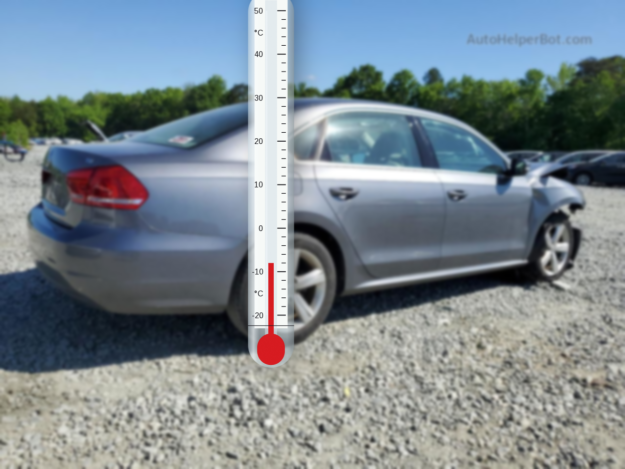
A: -8 °C
